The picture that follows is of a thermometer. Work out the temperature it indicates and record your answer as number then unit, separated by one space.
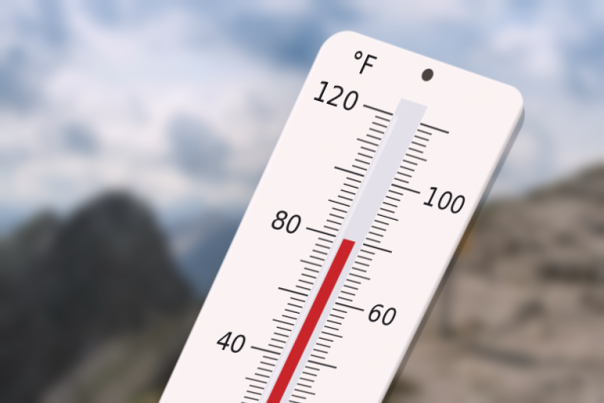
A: 80 °F
